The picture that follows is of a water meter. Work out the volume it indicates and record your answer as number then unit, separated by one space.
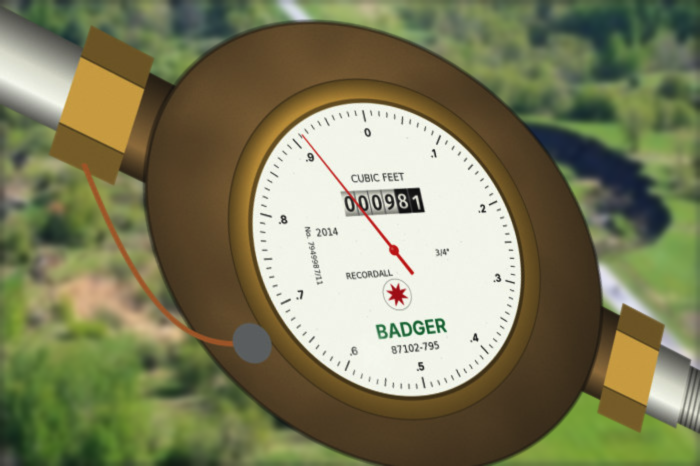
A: 980.91 ft³
